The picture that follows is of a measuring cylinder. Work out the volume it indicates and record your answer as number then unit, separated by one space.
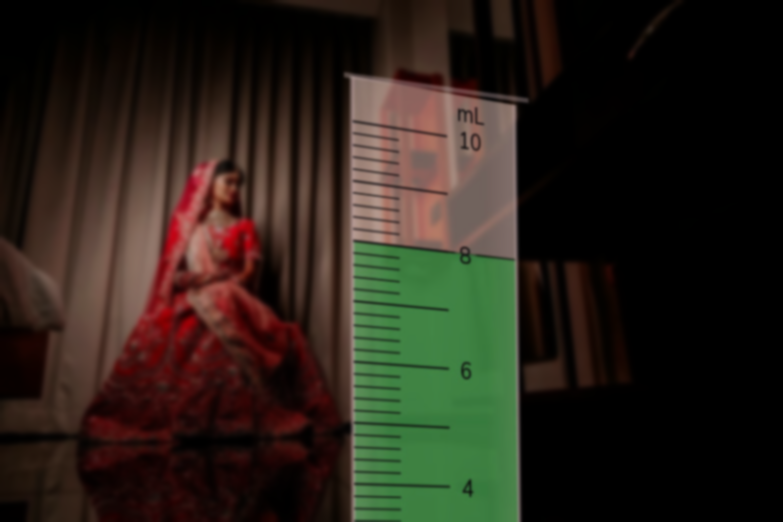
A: 8 mL
